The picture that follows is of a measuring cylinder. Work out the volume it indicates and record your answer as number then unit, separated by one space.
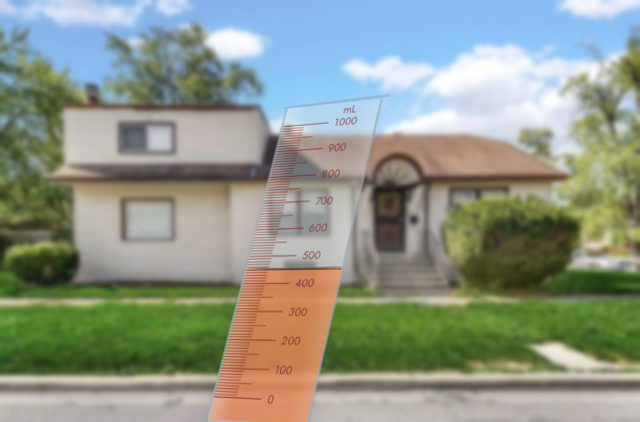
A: 450 mL
